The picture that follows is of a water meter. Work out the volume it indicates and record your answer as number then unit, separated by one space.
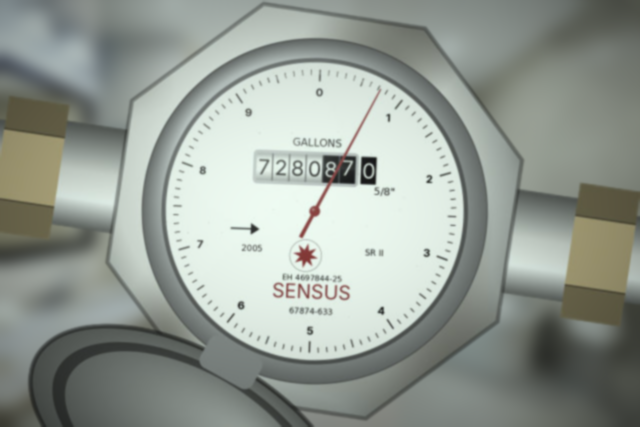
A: 7280870.7 gal
